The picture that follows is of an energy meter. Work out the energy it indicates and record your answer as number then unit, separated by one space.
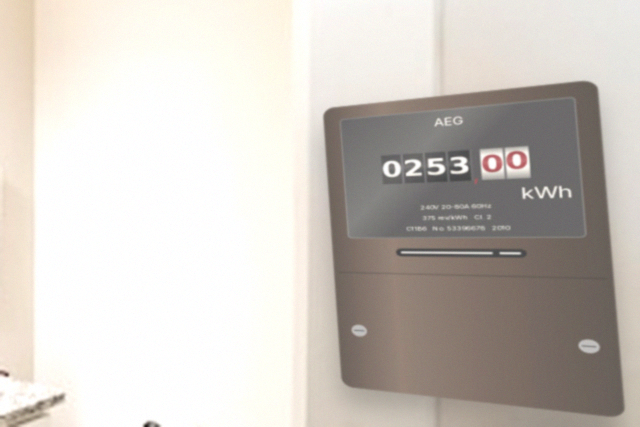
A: 253.00 kWh
